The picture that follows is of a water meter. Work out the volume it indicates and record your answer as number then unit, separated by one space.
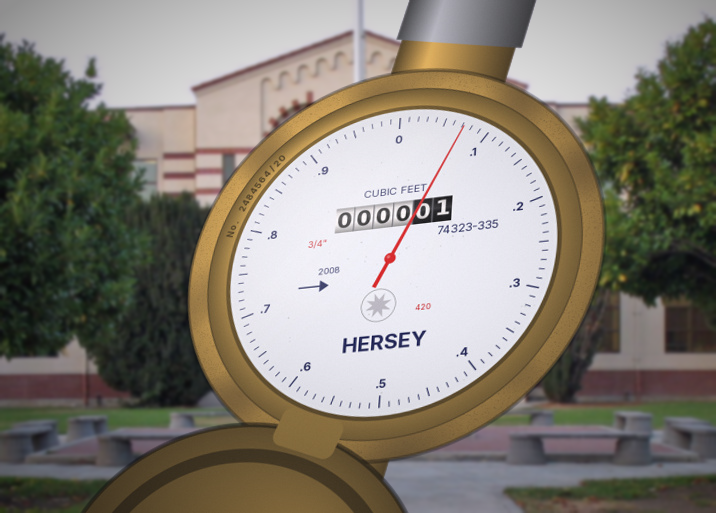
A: 1.07 ft³
